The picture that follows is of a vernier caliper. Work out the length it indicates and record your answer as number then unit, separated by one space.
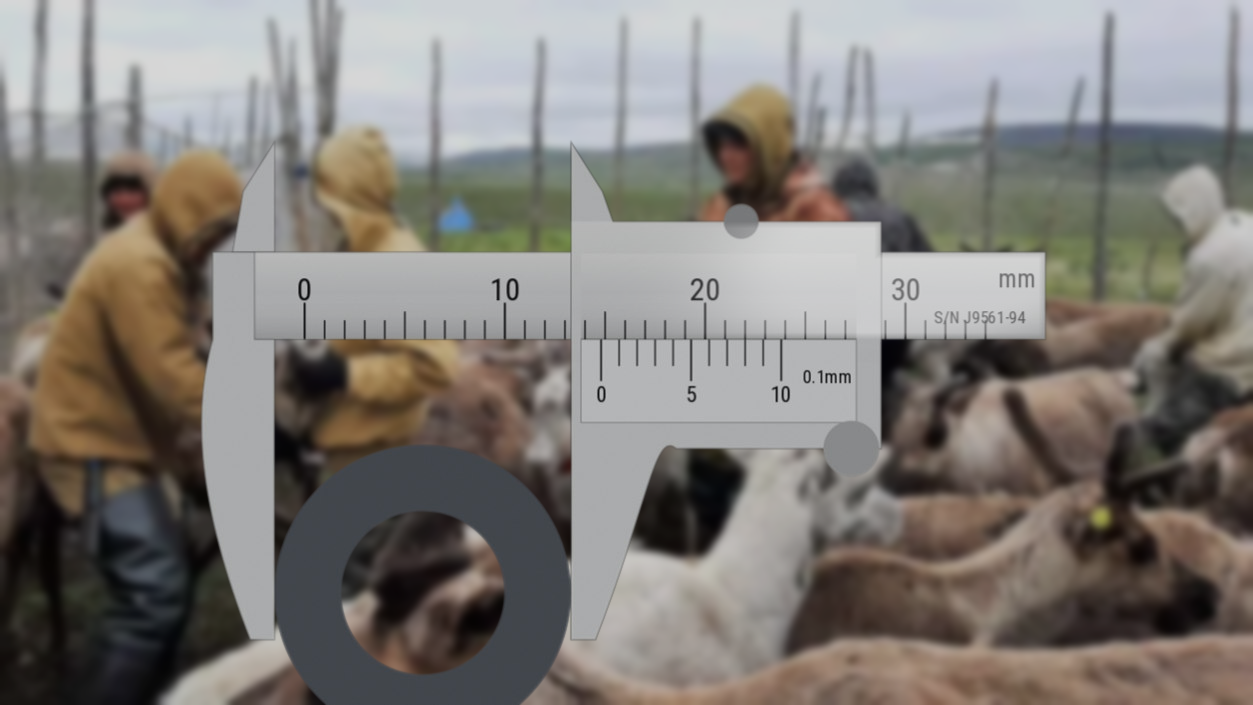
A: 14.8 mm
